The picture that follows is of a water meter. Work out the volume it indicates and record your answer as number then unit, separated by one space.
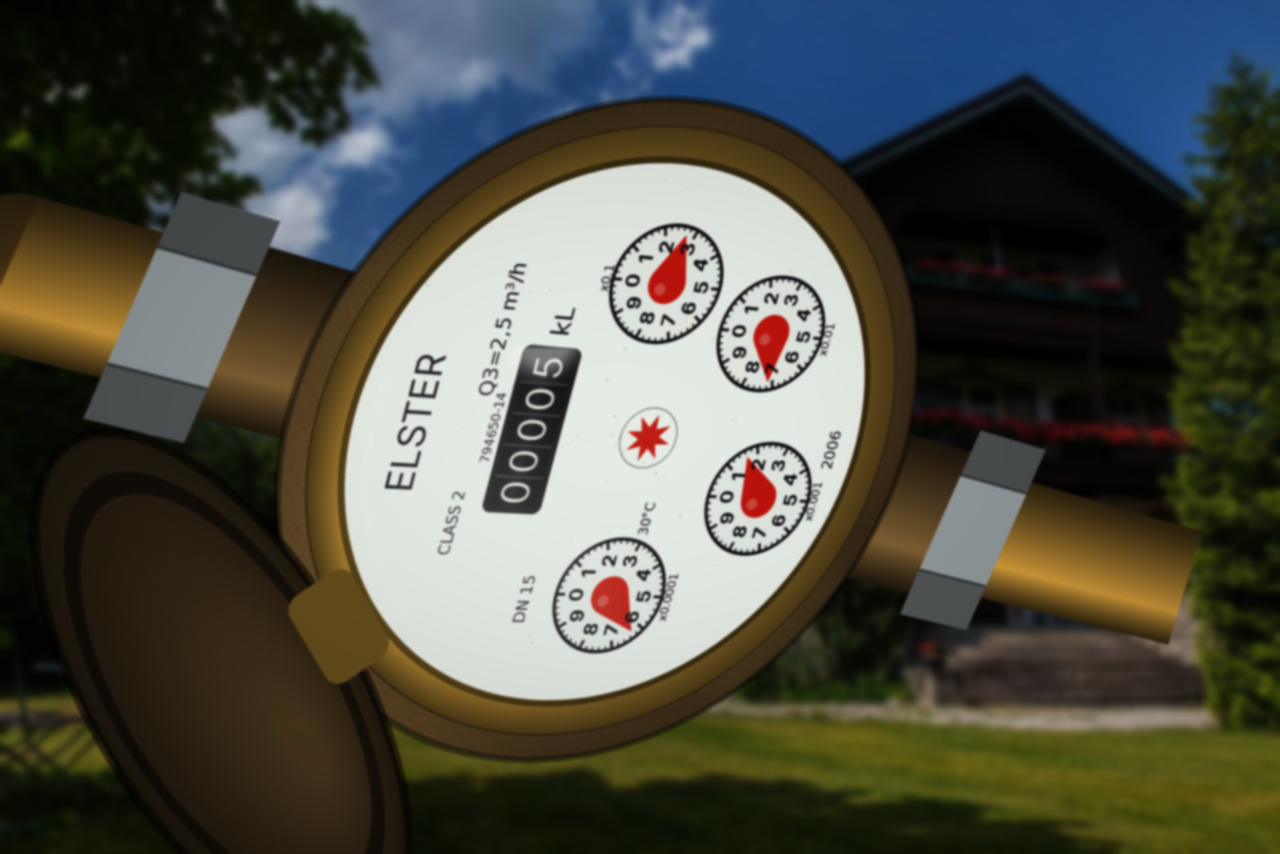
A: 5.2716 kL
